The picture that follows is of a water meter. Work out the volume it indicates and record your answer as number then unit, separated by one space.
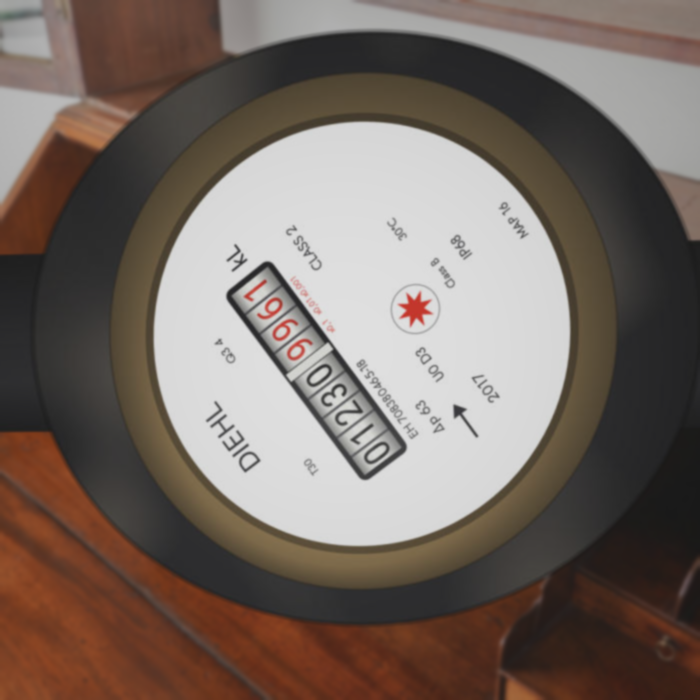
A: 1230.9961 kL
